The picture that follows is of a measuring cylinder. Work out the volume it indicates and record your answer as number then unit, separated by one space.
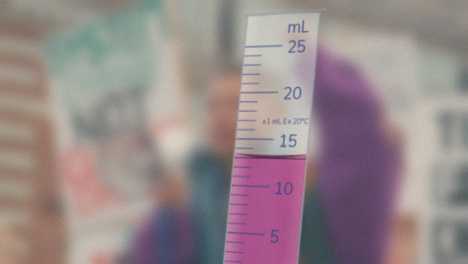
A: 13 mL
